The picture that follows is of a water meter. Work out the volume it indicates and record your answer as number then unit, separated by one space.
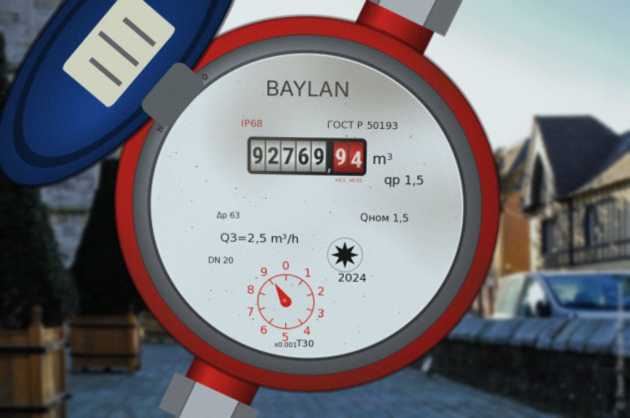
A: 92769.939 m³
